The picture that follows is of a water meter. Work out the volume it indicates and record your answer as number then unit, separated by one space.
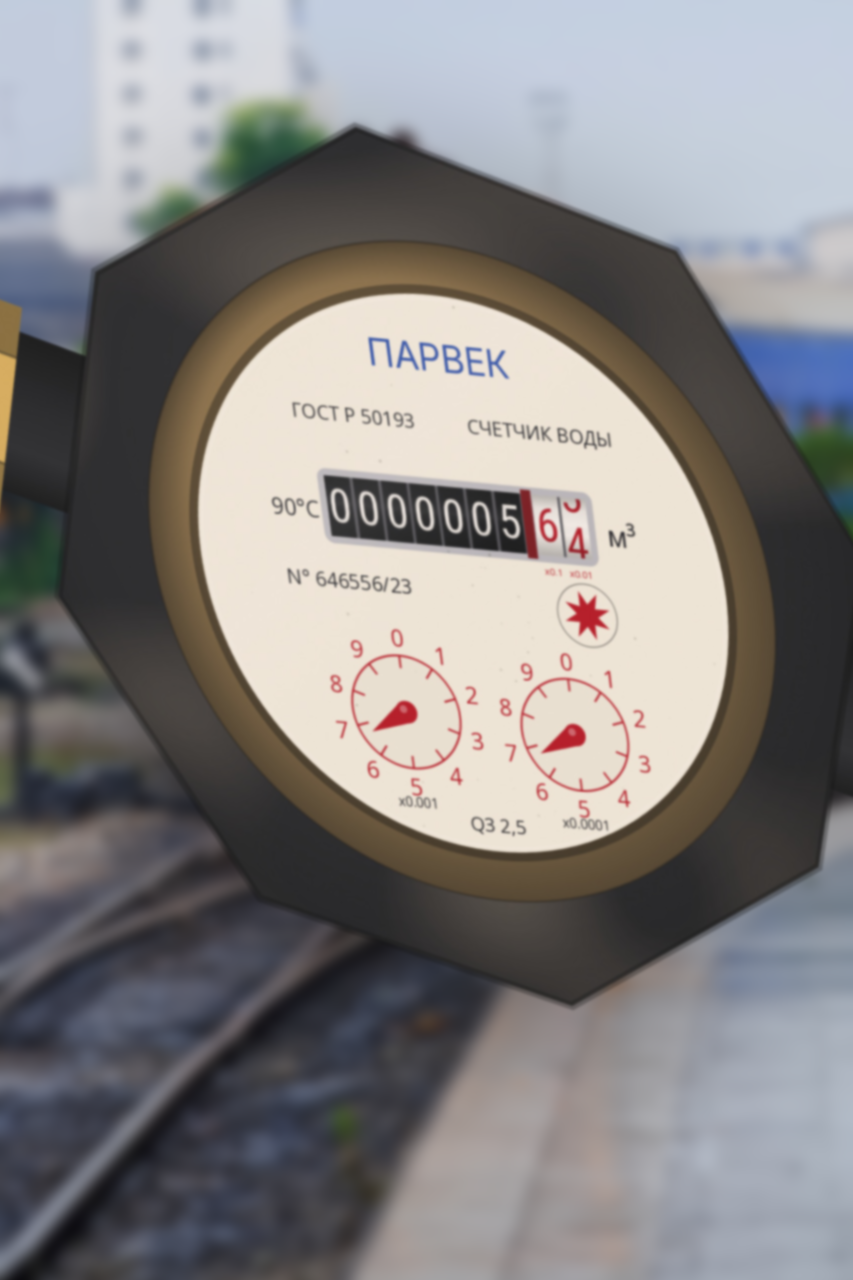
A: 5.6366 m³
